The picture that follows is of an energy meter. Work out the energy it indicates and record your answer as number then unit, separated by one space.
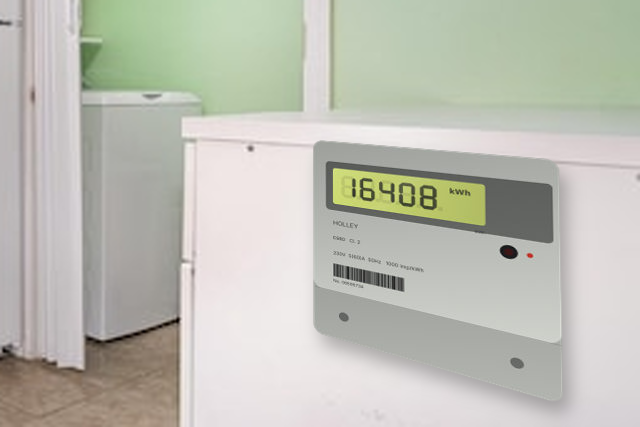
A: 16408 kWh
